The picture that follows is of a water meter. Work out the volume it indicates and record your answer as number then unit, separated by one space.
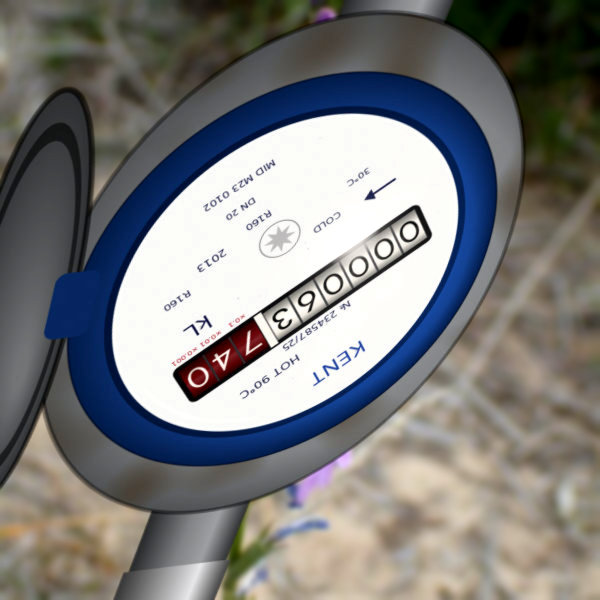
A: 63.740 kL
